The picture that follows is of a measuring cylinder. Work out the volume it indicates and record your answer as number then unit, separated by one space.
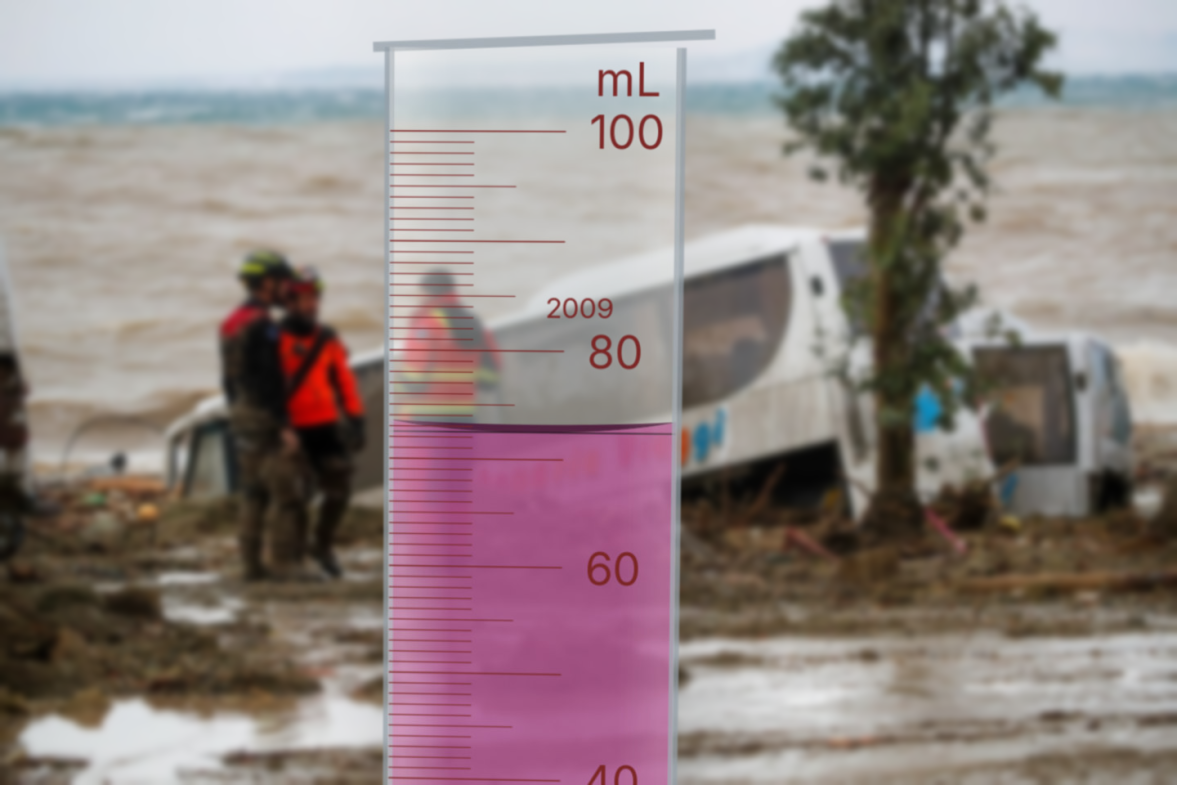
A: 72.5 mL
